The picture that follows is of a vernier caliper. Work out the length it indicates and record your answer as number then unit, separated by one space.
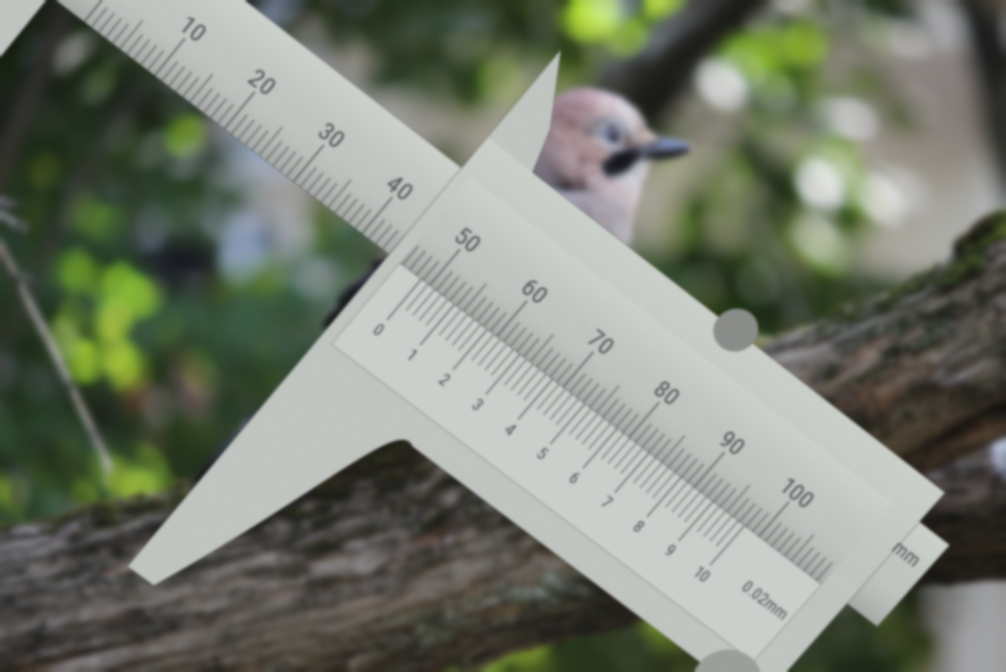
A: 48.8 mm
